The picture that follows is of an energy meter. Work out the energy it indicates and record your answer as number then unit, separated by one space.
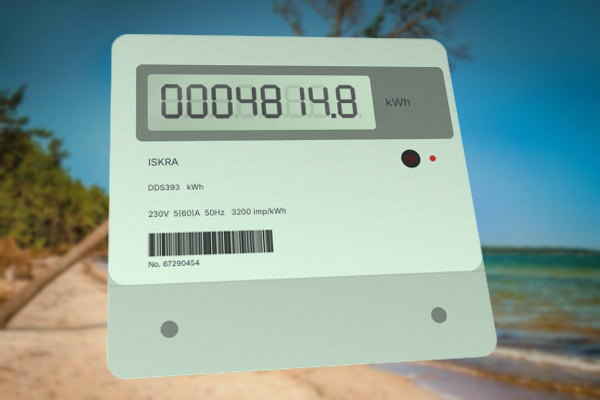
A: 4814.8 kWh
